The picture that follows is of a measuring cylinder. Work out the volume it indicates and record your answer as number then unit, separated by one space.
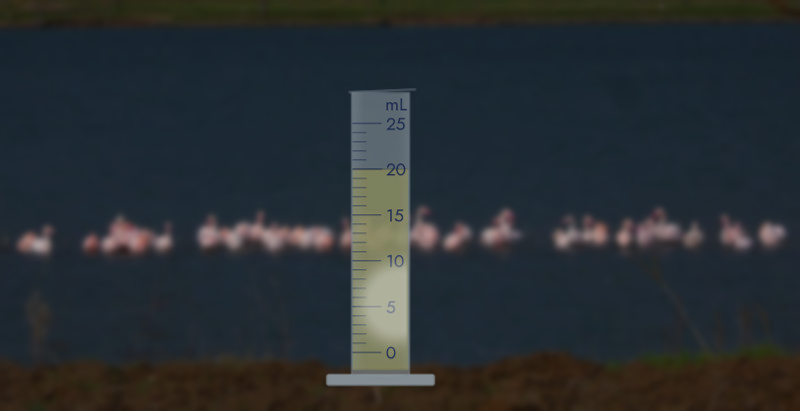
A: 20 mL
